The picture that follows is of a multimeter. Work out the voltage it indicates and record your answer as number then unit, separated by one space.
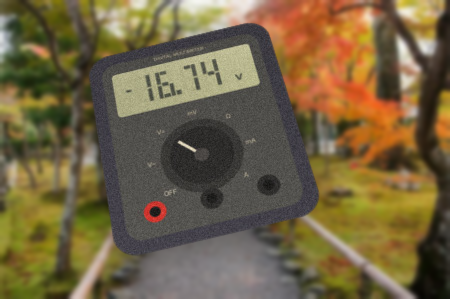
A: -16.74 V
